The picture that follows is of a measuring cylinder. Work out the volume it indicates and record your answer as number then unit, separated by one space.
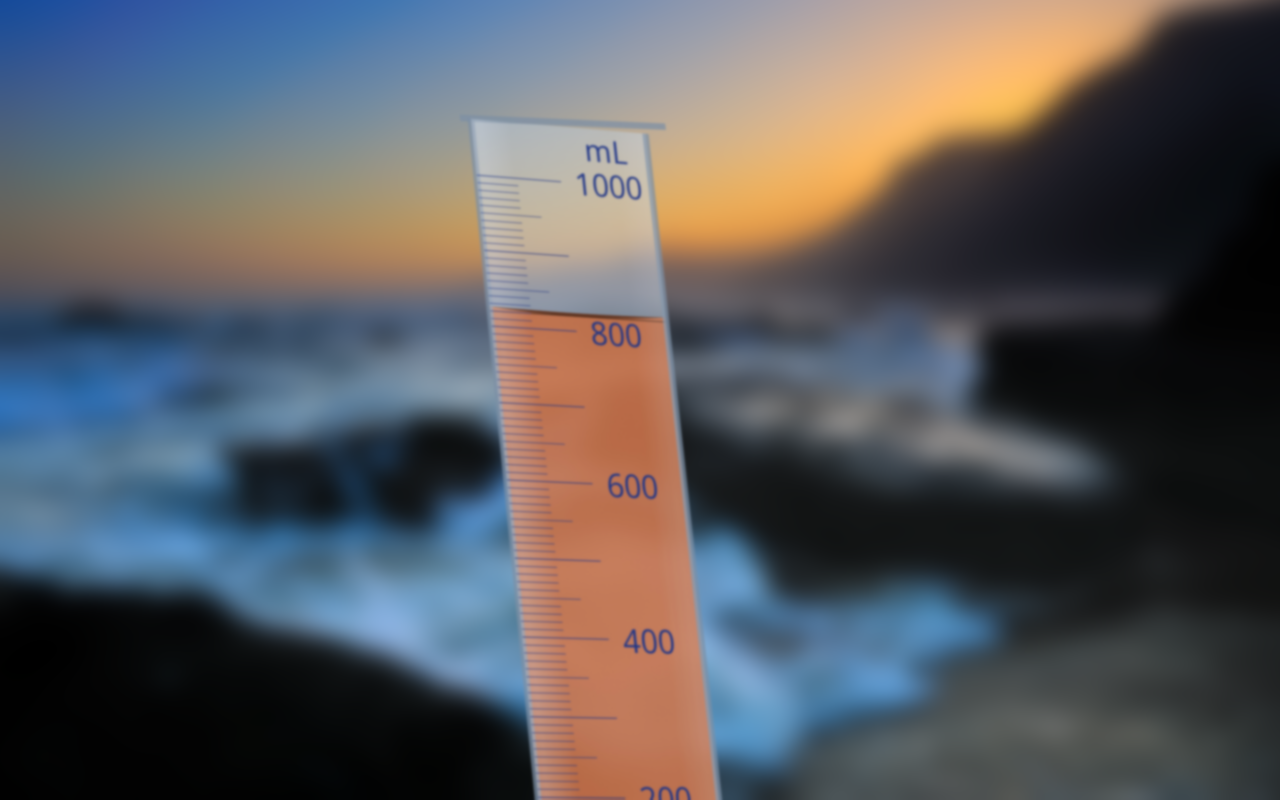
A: 820 mL
